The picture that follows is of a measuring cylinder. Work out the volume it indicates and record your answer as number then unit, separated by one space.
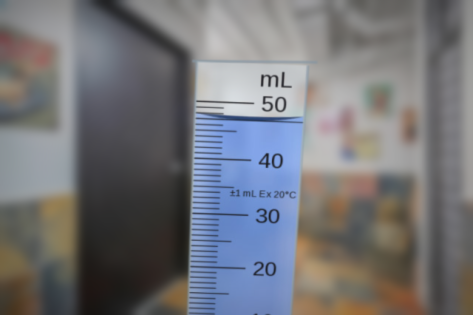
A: 47 mL
